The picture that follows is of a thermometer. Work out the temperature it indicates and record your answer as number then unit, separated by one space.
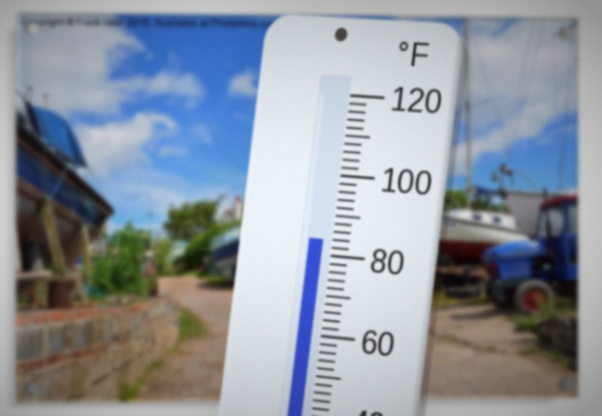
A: 84 °F
